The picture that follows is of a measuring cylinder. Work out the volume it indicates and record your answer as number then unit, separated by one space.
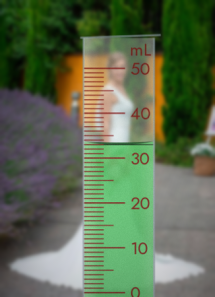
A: 33 mL
